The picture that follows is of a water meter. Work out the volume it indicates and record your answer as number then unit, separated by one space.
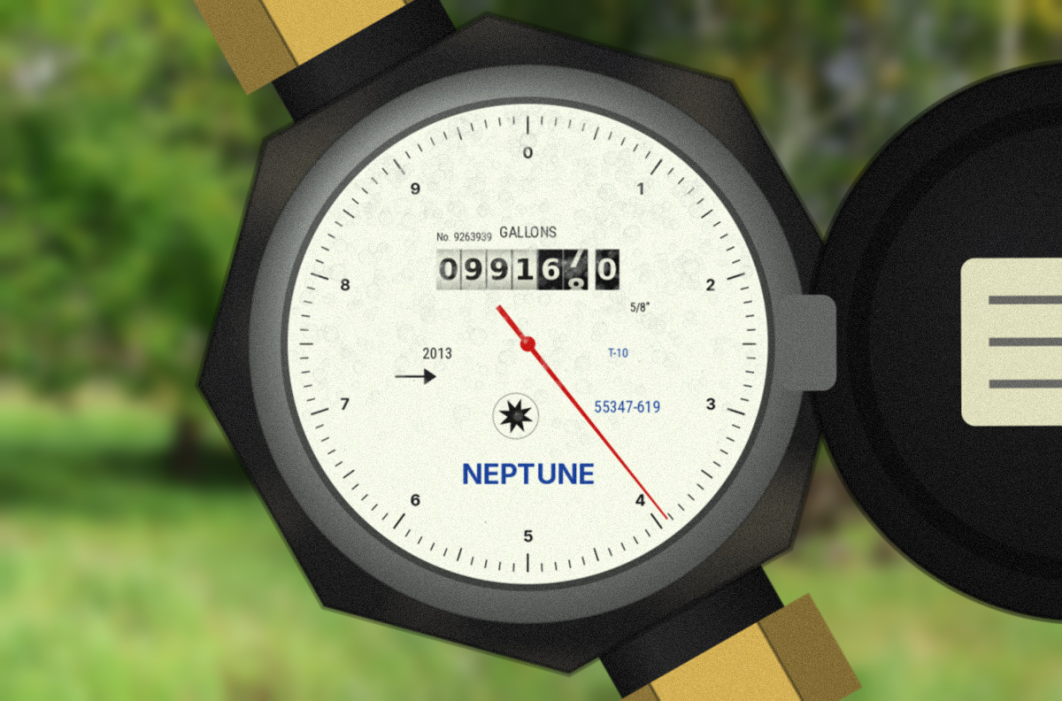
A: 991673.9 gal
